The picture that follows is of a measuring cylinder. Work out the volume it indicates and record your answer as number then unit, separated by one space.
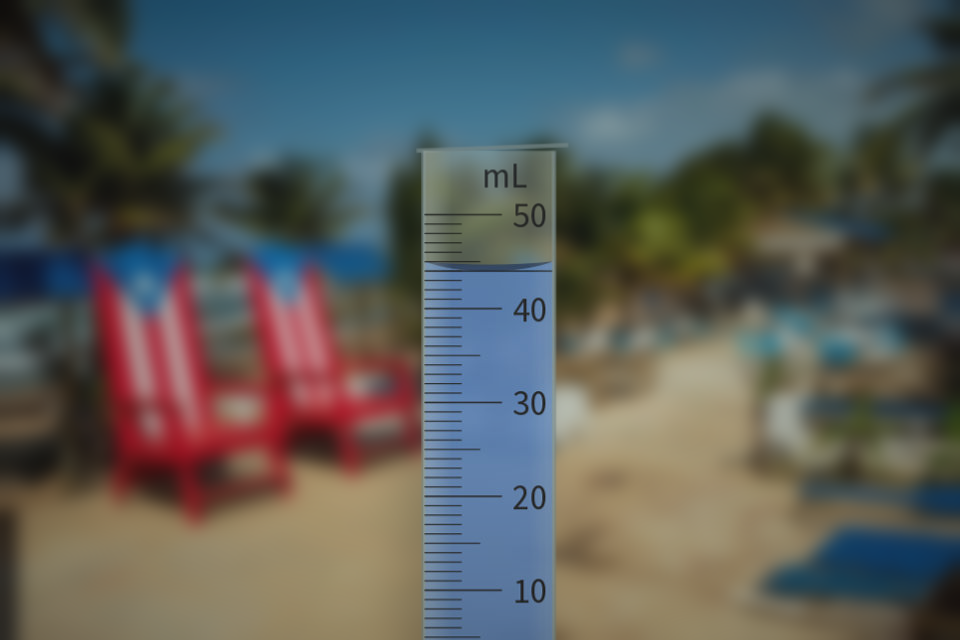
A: 44 mL
